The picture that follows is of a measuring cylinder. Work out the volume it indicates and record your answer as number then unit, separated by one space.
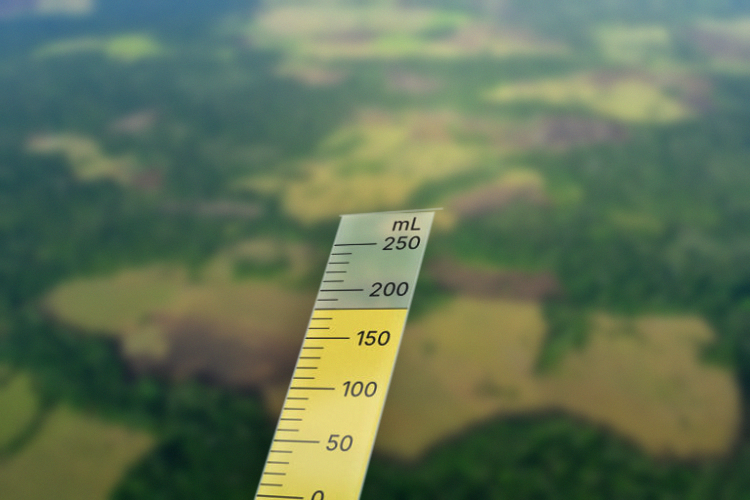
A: 180 mL
